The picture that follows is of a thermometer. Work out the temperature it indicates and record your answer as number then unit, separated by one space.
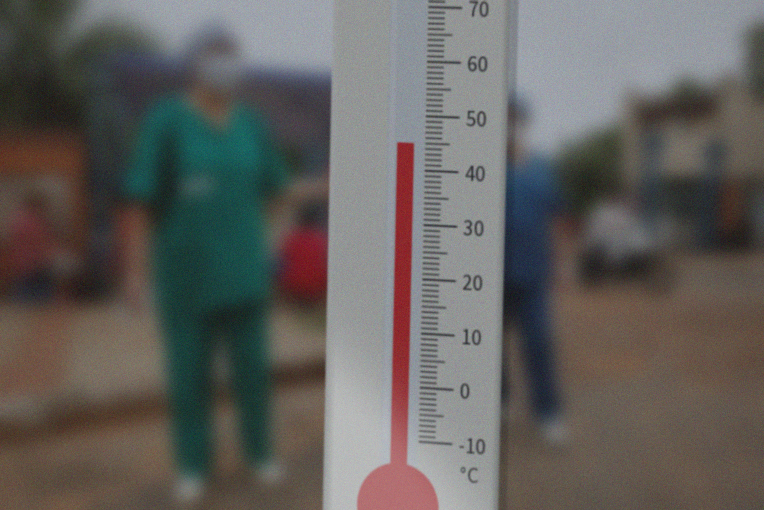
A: 45 °C
